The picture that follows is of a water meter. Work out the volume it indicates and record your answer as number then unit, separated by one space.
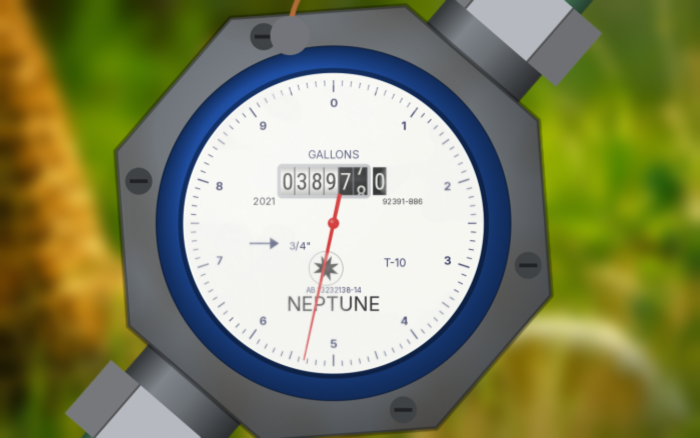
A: 389775.3 gal
